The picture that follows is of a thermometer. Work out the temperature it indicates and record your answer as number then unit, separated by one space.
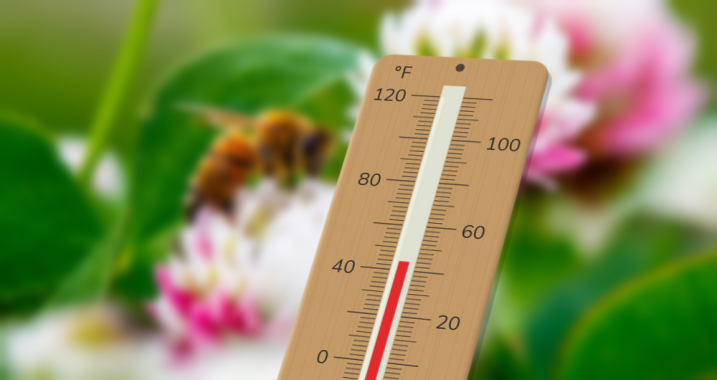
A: 44 °F
